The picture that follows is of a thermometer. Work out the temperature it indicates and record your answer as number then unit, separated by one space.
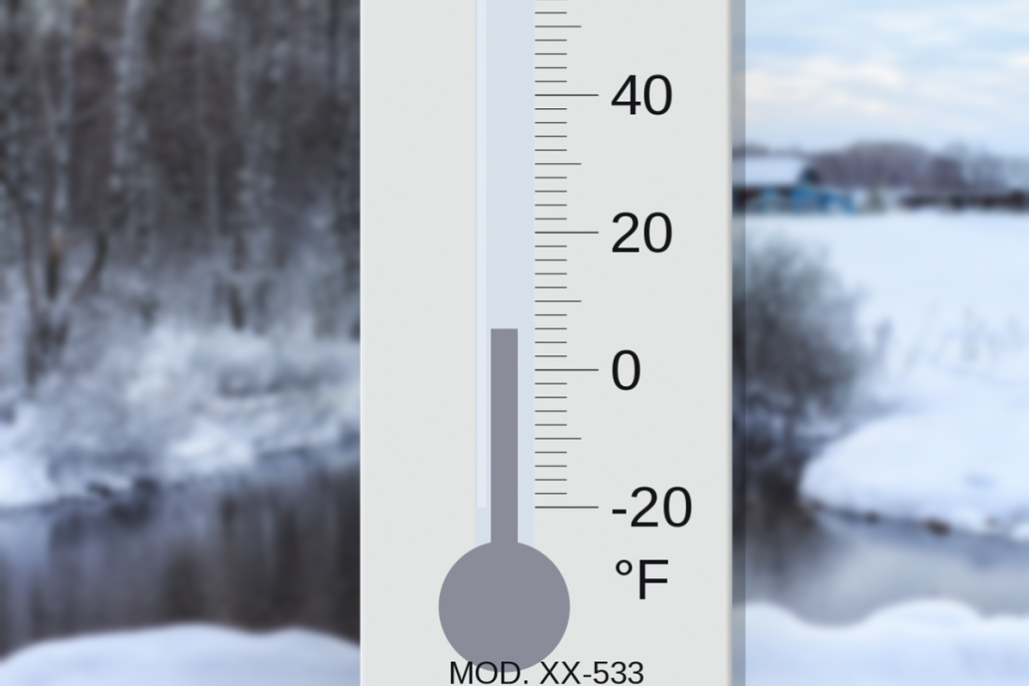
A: 6 °F
